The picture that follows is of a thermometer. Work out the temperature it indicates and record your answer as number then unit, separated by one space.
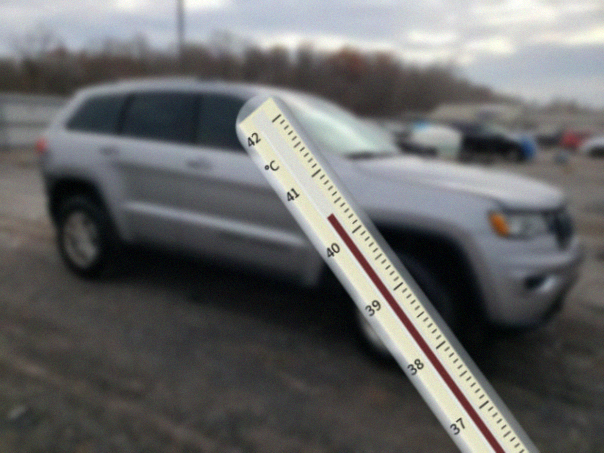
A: 40.4 °C
